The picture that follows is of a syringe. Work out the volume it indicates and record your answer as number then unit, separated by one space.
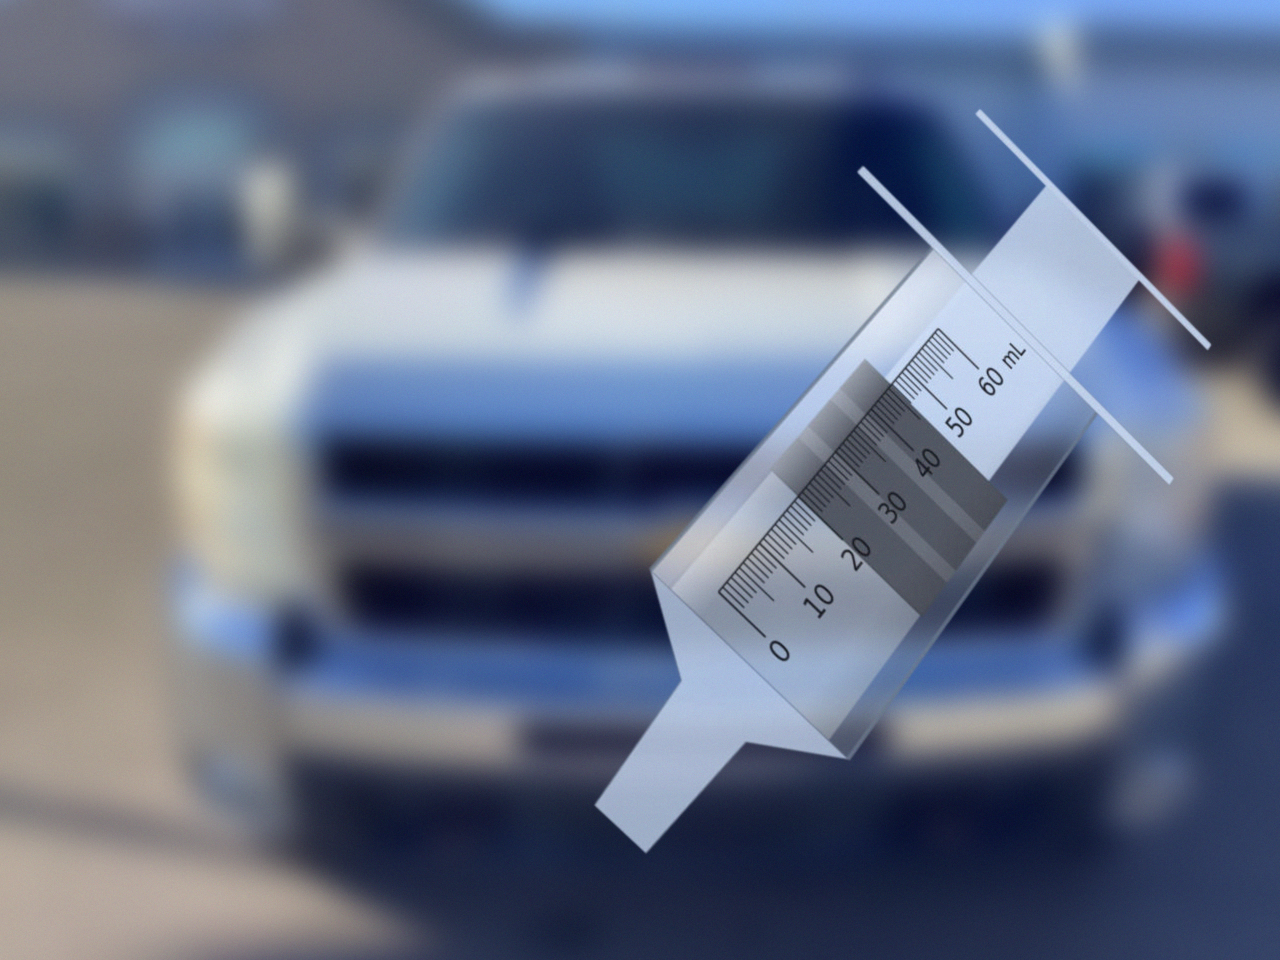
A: 20 mL
